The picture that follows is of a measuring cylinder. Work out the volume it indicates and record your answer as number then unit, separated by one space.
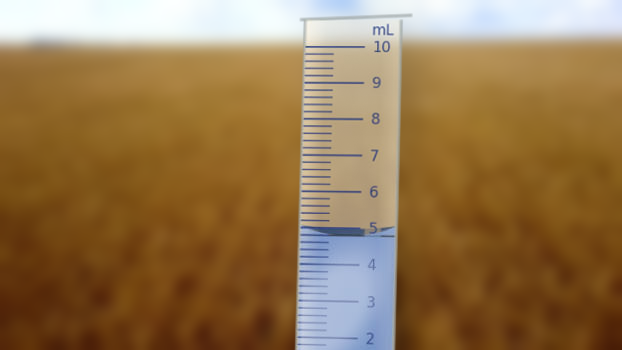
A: 4.8 mL
